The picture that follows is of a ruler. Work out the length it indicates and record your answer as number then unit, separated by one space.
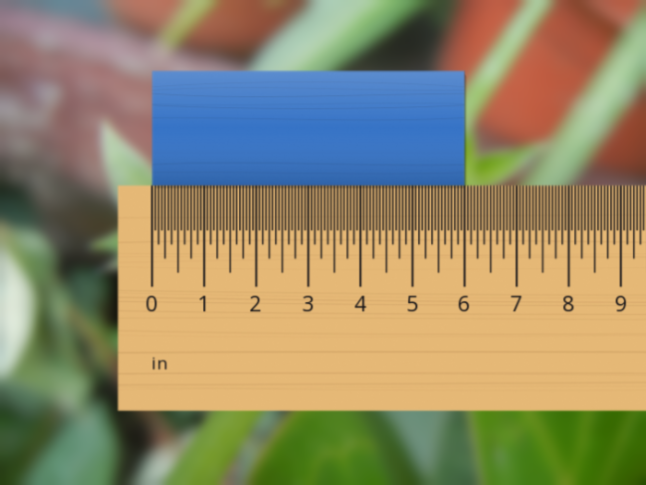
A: 6 in
